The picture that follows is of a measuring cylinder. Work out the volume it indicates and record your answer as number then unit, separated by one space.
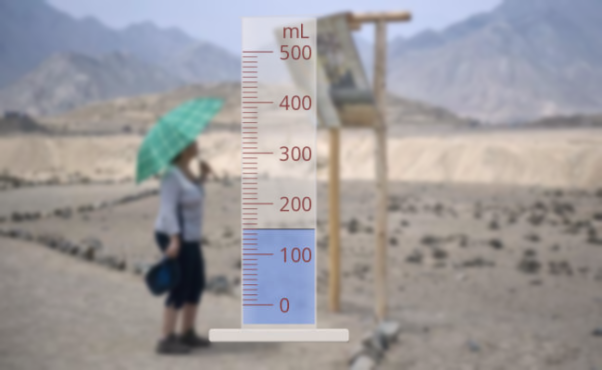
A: 150 mL
